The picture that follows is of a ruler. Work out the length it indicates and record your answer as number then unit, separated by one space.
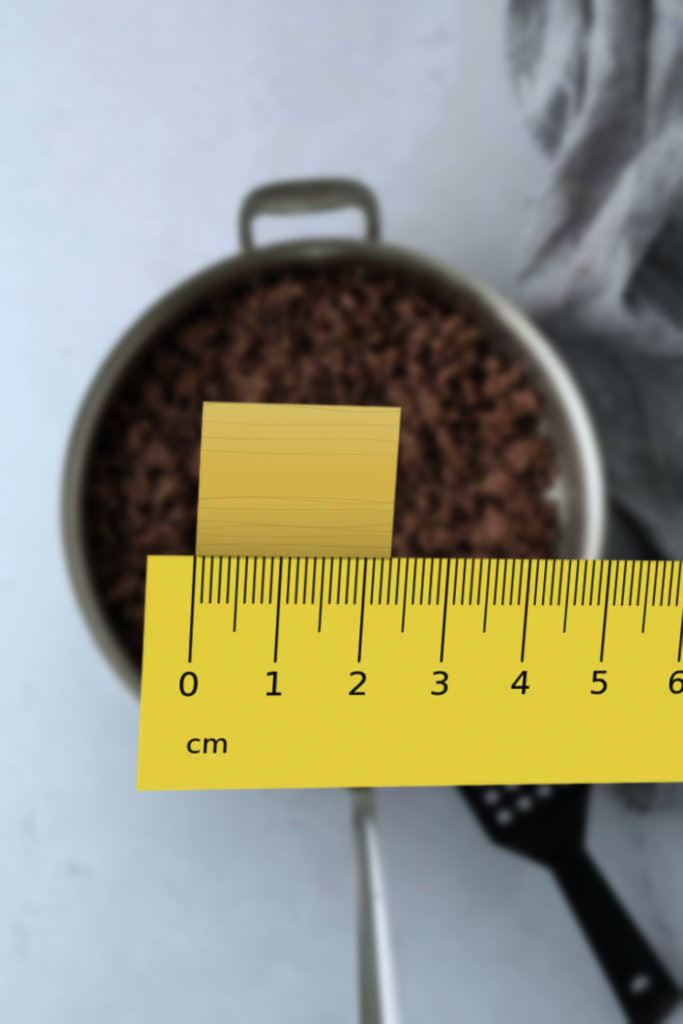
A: 2.3 cm
